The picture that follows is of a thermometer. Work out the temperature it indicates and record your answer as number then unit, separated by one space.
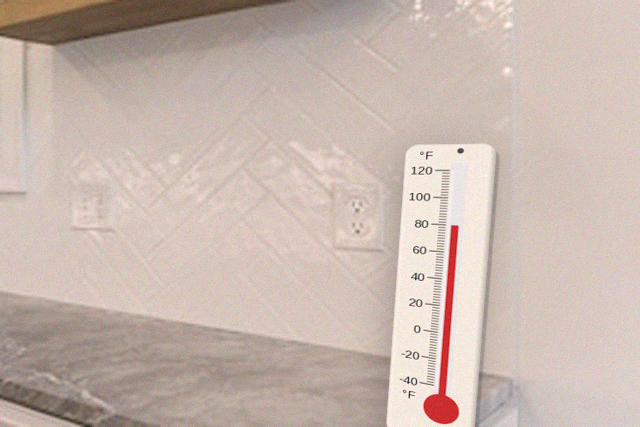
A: 80 °F
